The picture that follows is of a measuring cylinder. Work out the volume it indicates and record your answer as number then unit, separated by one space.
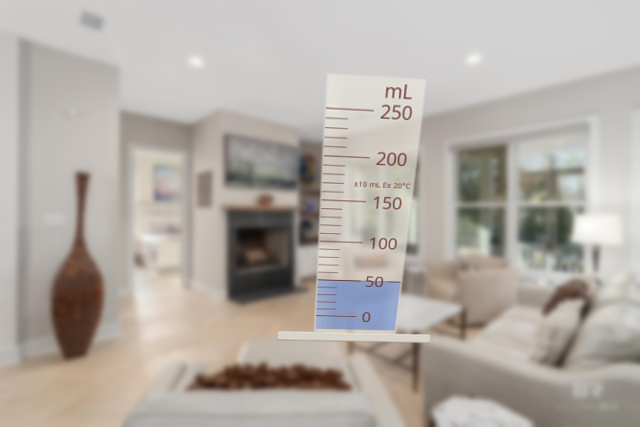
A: 50 mL
